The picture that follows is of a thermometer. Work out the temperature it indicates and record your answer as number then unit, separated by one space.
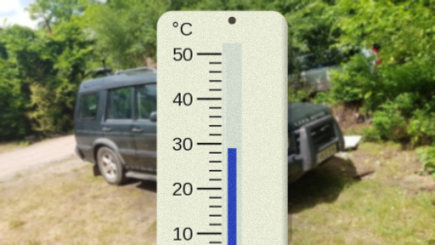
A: 29 °C
